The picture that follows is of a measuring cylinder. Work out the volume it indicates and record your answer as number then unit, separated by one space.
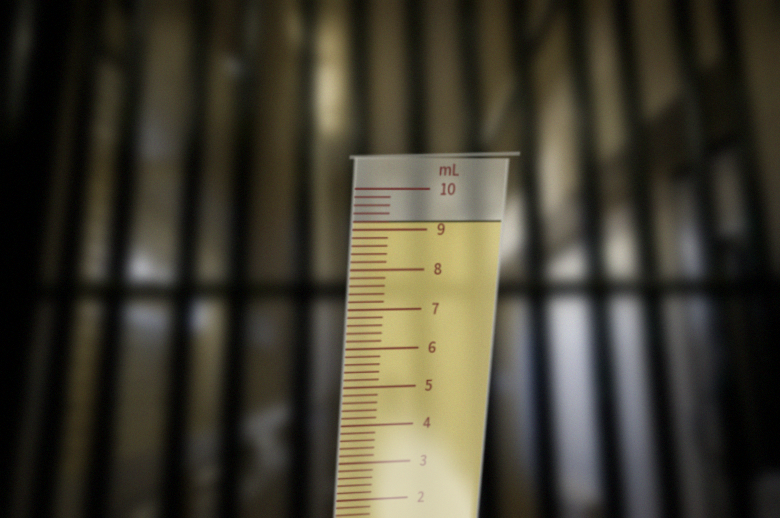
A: 9.2 mL
